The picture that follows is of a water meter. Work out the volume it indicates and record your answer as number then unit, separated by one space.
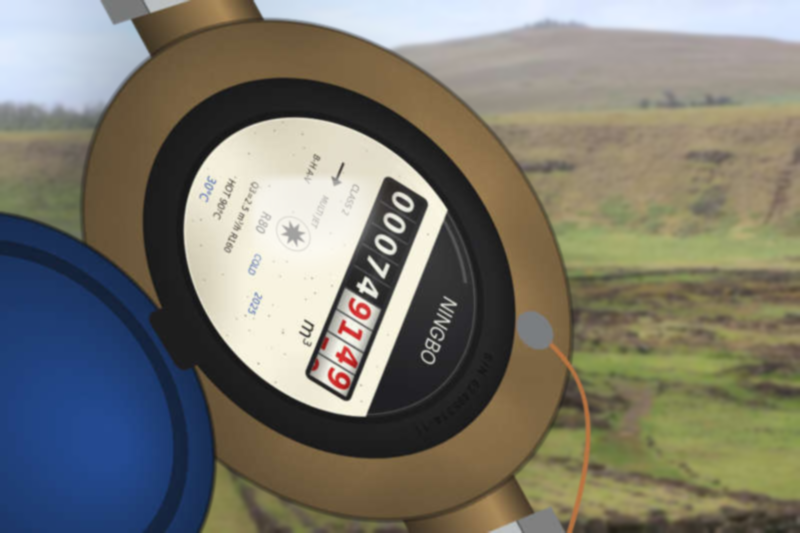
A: 74.9149 m³
